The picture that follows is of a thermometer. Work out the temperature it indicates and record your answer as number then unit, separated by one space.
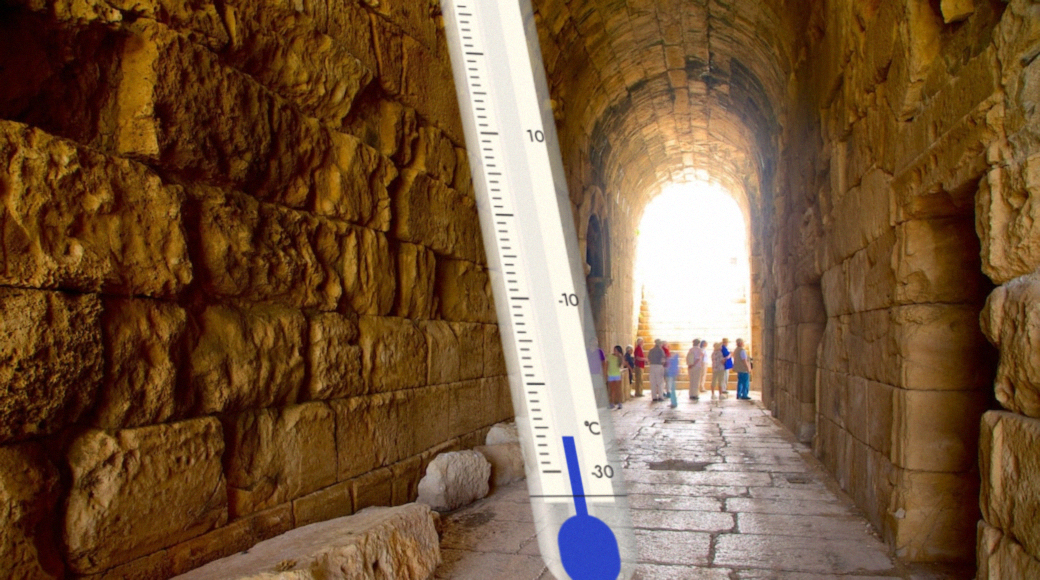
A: -26 °C
